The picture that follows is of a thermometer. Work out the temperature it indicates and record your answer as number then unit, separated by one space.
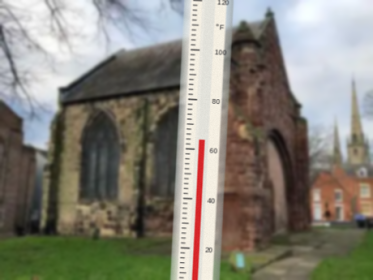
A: 64 °F
